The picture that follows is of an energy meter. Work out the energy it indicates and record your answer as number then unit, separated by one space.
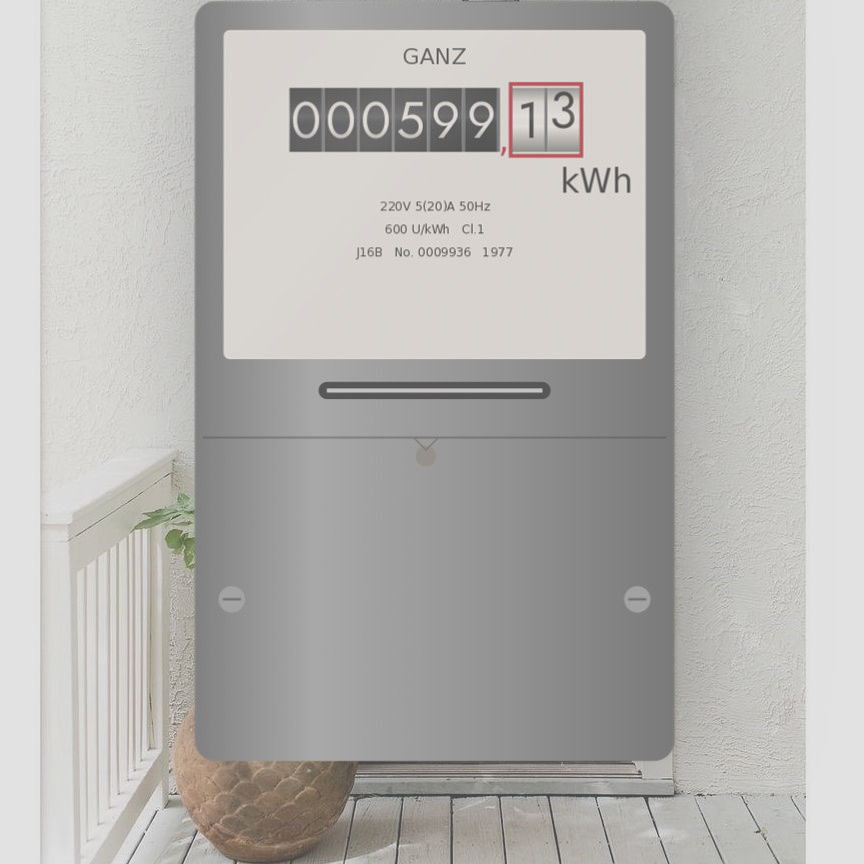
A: 599.13 kWh
